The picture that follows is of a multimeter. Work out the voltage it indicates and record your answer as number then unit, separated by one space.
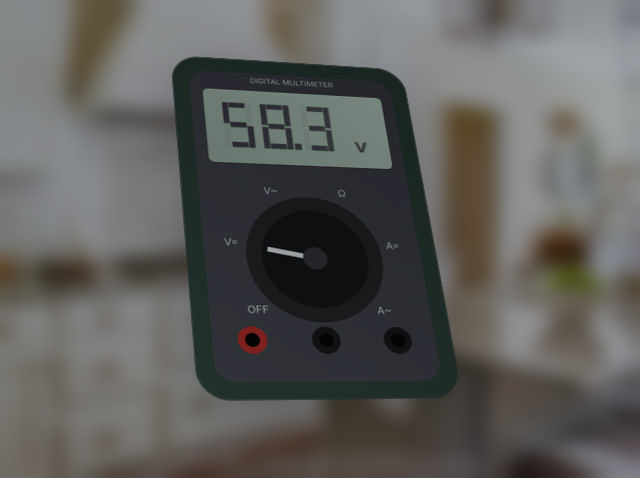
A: 58.3 V
